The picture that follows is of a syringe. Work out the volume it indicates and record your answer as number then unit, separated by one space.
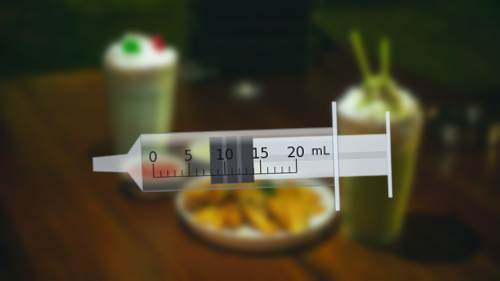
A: 8 mL
